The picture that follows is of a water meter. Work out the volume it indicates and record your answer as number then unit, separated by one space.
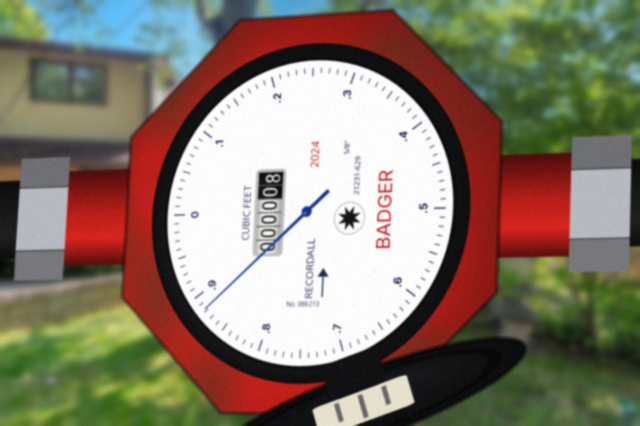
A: 7.88 ft³
